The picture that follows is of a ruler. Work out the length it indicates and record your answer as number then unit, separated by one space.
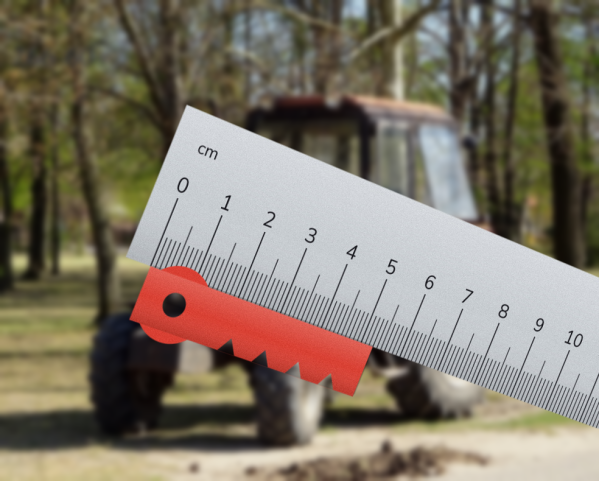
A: 5.3 cm
